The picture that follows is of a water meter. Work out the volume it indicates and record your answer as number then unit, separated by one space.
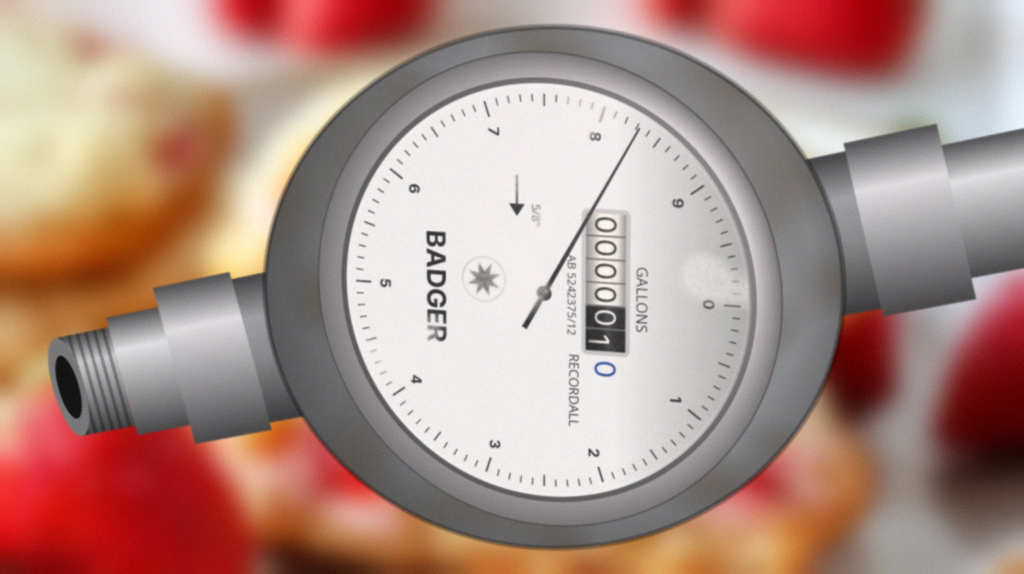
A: 8.3 gal
